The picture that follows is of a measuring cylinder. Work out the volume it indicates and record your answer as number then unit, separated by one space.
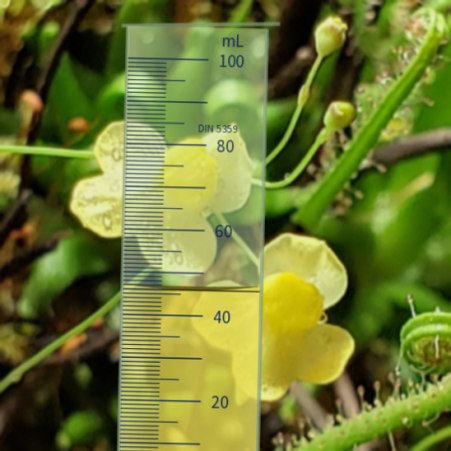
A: 46 mL
